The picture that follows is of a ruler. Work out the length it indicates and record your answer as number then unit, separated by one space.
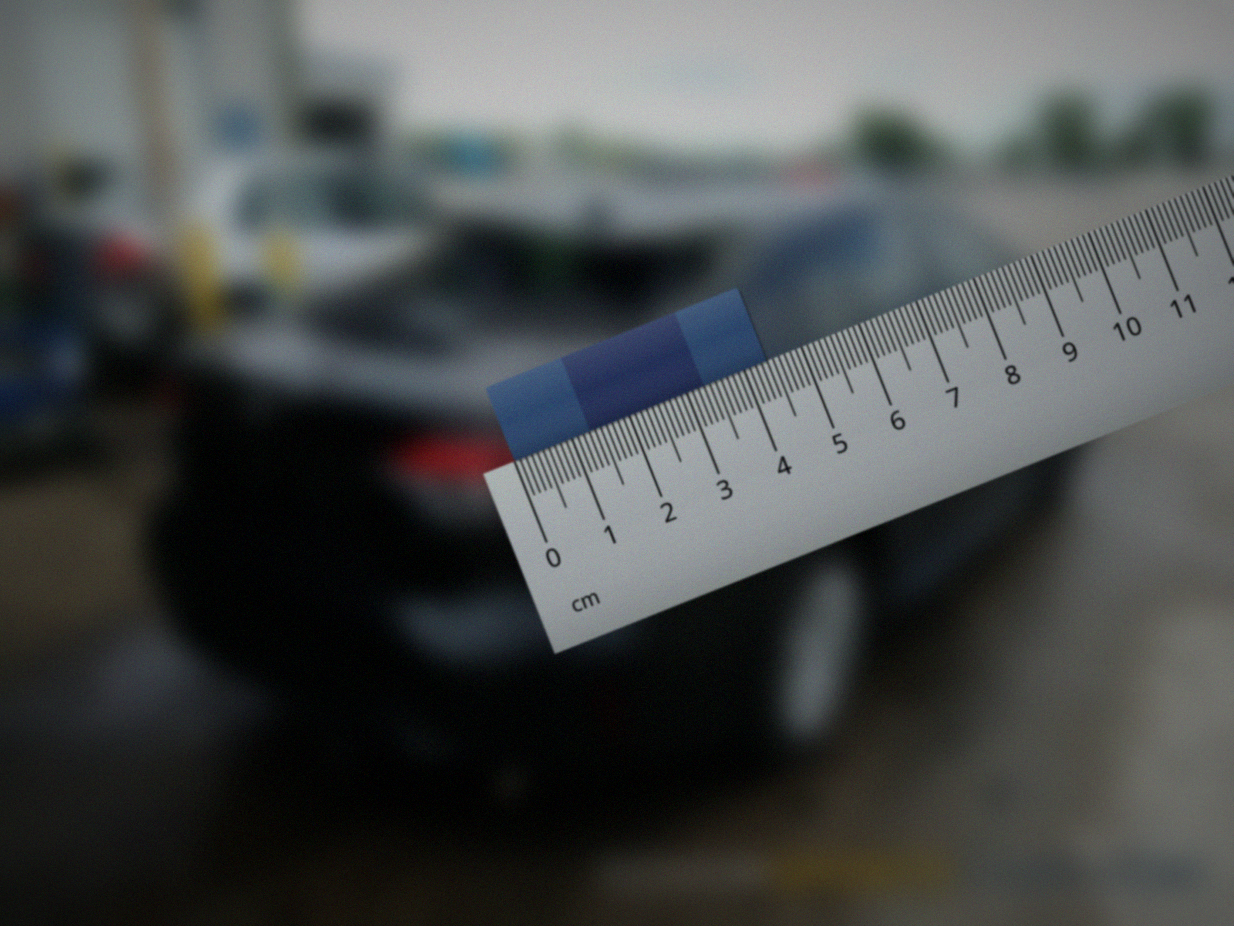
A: 4.4 cm
